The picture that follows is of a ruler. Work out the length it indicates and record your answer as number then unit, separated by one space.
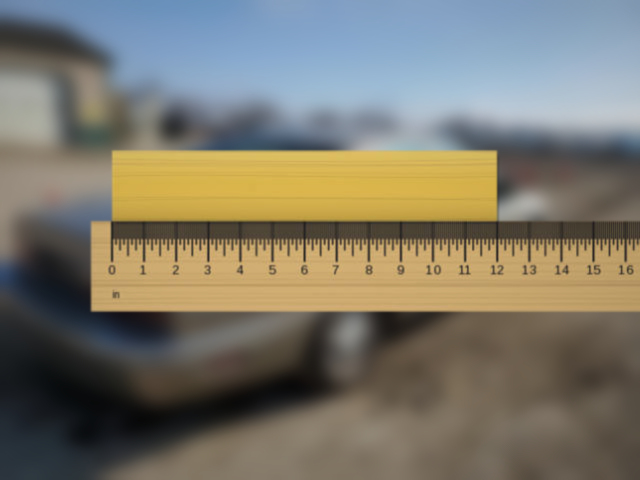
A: 12 in
